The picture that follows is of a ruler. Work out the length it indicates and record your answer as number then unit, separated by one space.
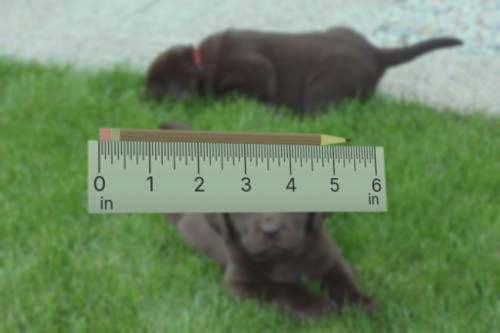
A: 5.5 in
